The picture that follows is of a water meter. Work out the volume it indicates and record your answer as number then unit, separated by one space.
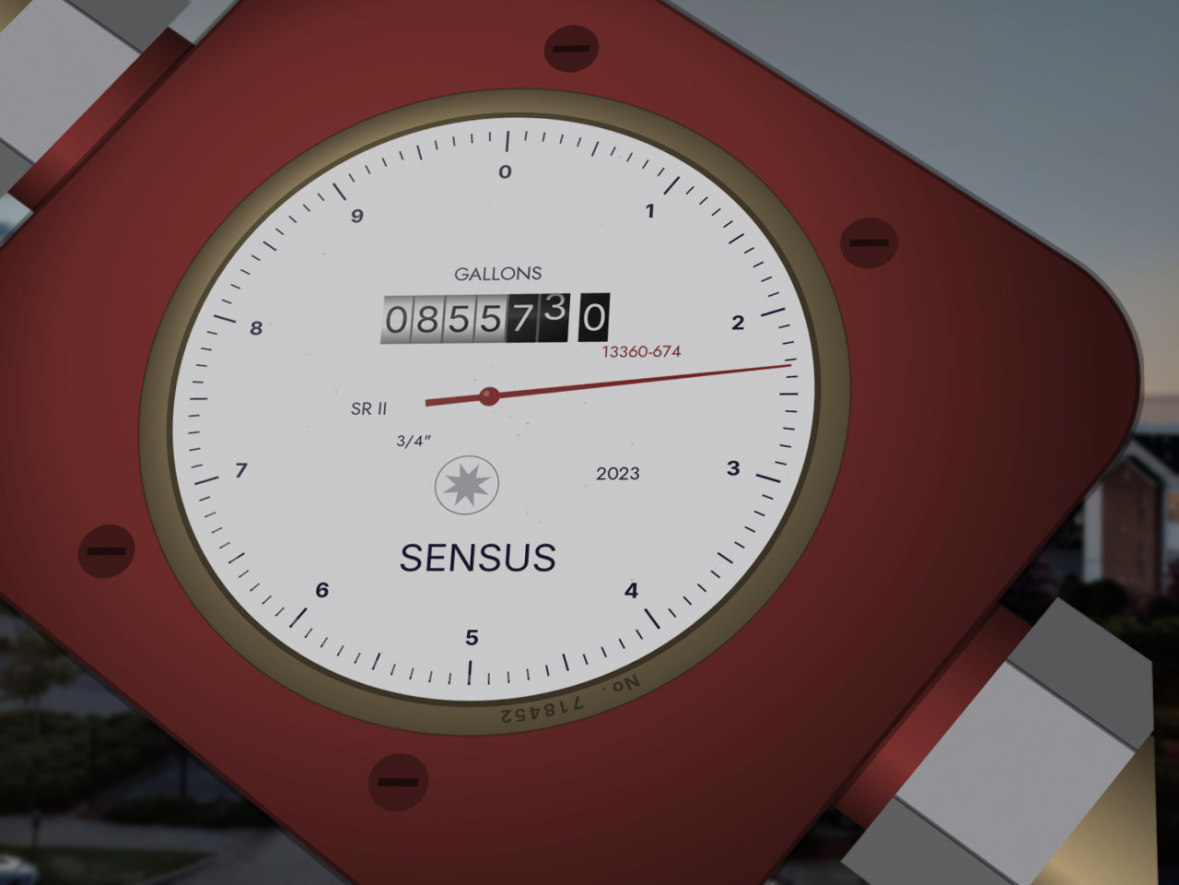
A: 855732.3 gal
